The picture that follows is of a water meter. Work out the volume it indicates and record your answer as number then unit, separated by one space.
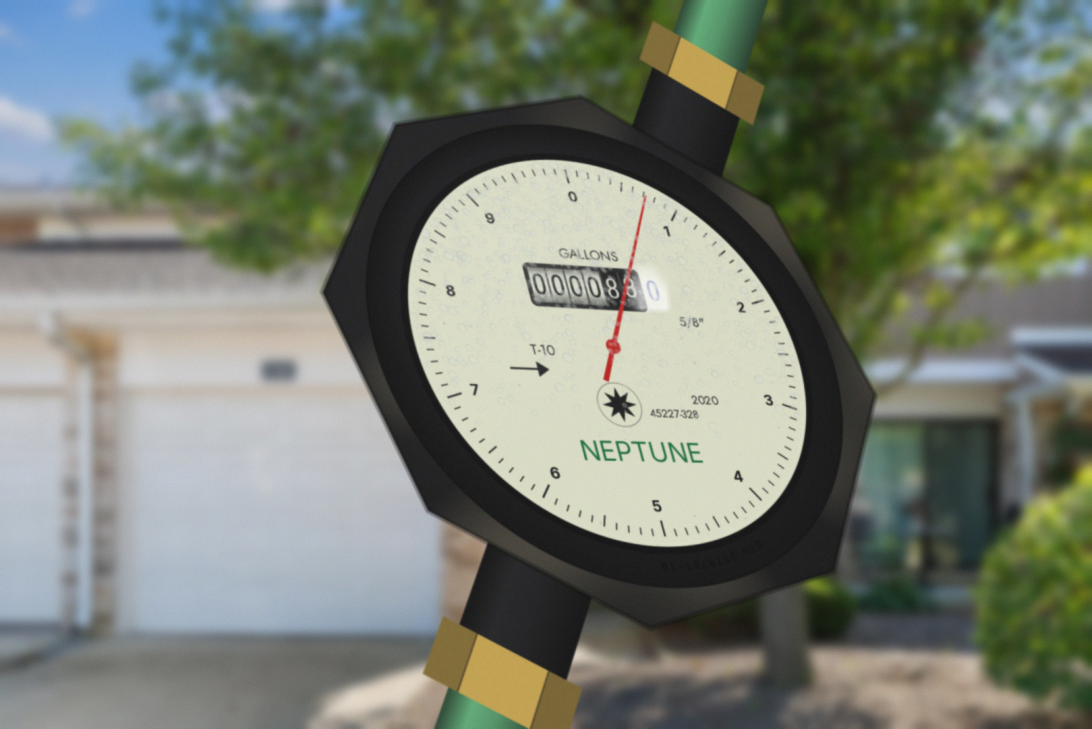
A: 880.7 gal
